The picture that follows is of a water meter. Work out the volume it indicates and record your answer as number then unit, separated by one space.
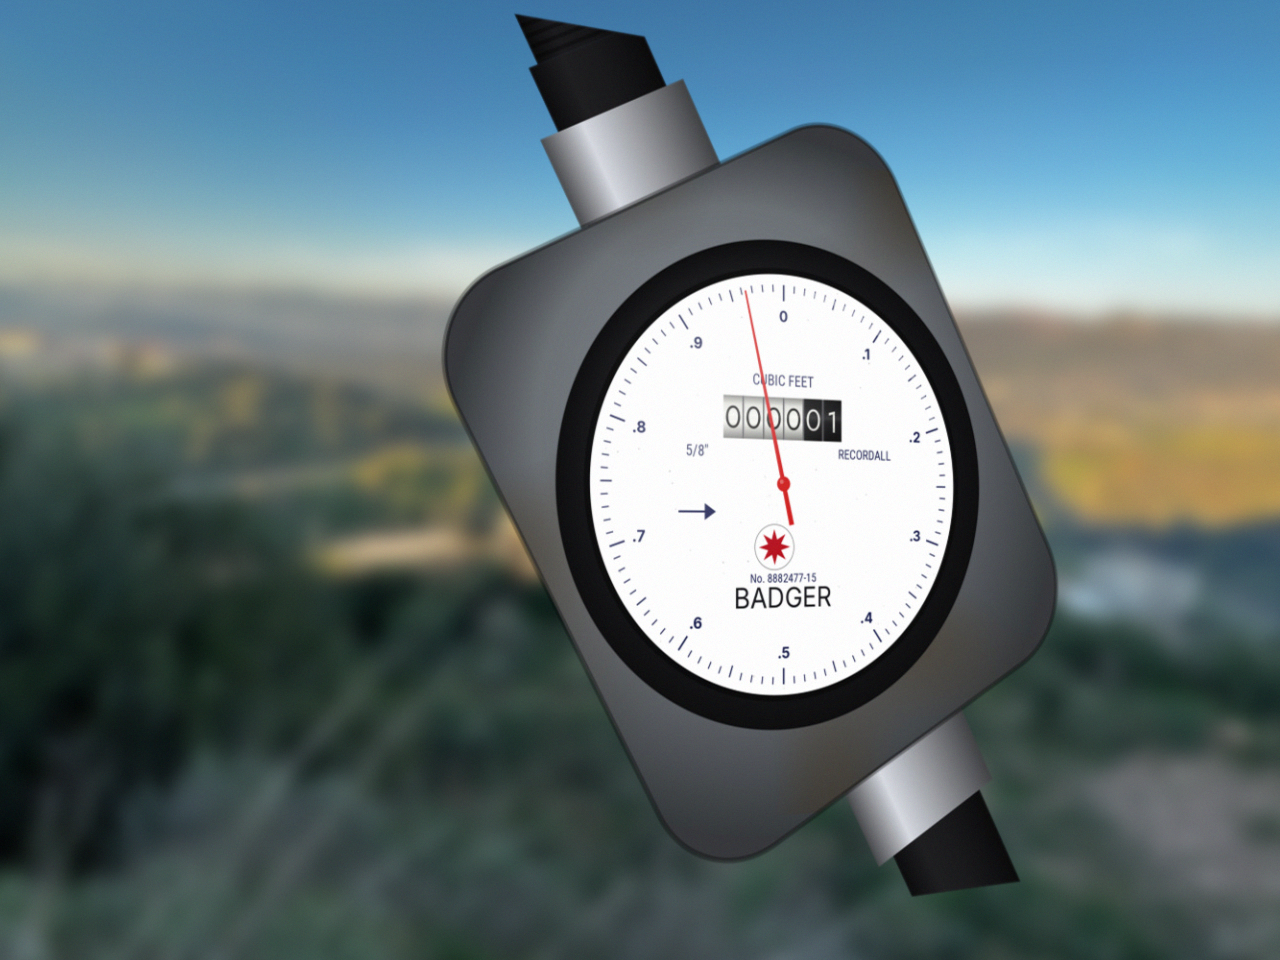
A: 0.96 ft³
